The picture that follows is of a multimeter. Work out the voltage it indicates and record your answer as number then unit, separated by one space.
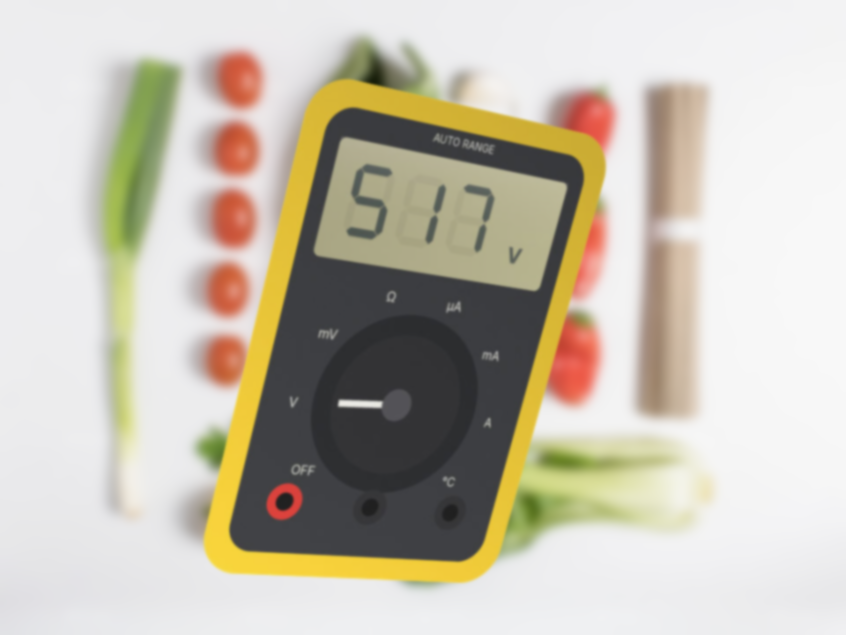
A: 517 V
